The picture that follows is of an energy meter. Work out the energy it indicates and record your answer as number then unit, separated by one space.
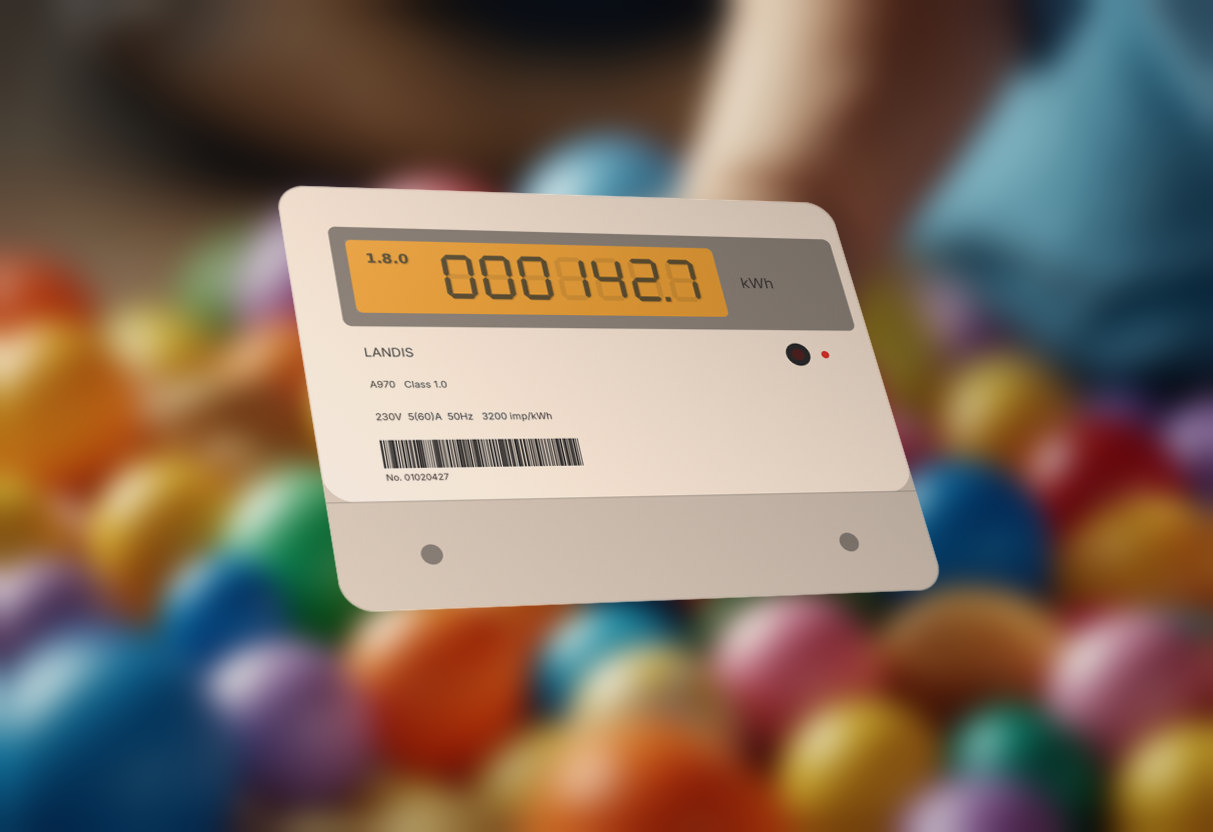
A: 142.7 kWh
